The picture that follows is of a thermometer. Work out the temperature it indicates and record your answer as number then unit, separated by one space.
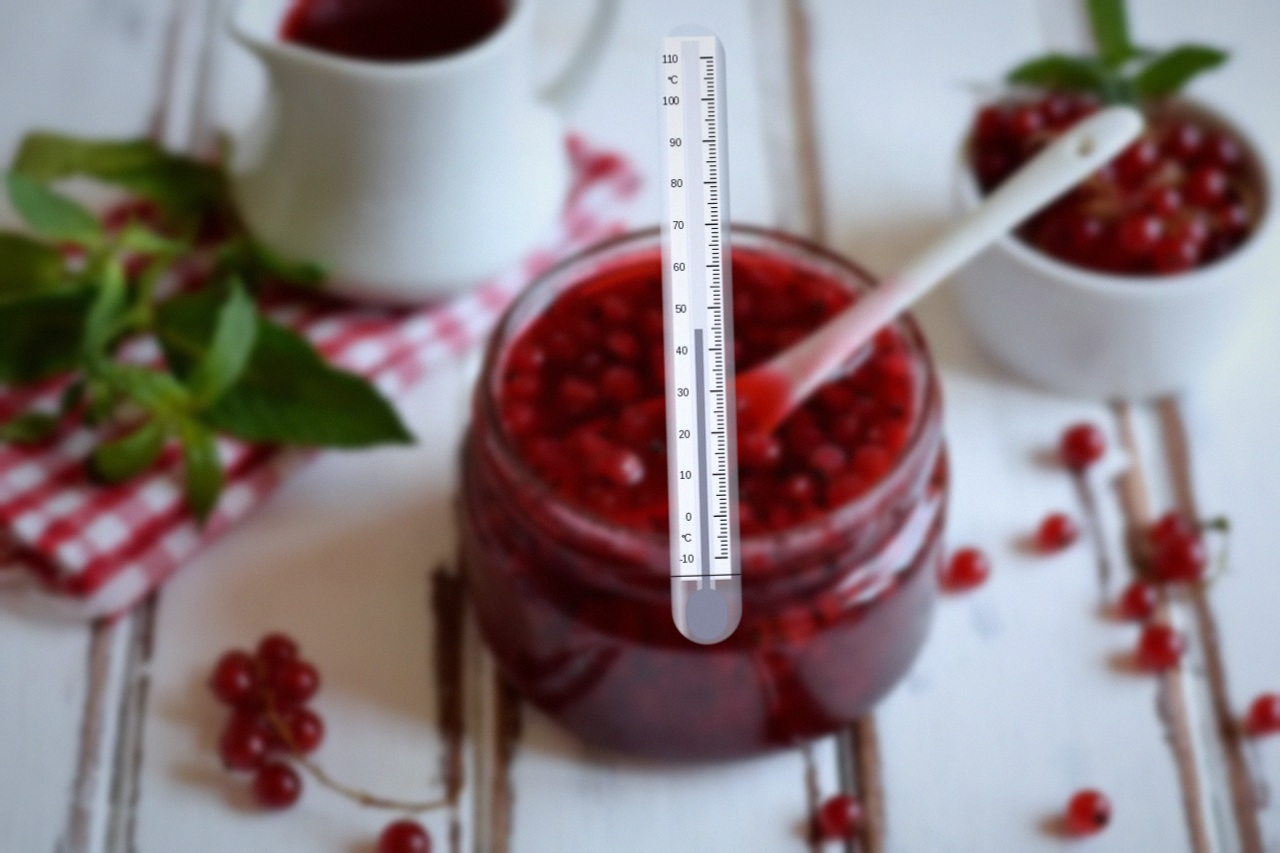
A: 45 °C
